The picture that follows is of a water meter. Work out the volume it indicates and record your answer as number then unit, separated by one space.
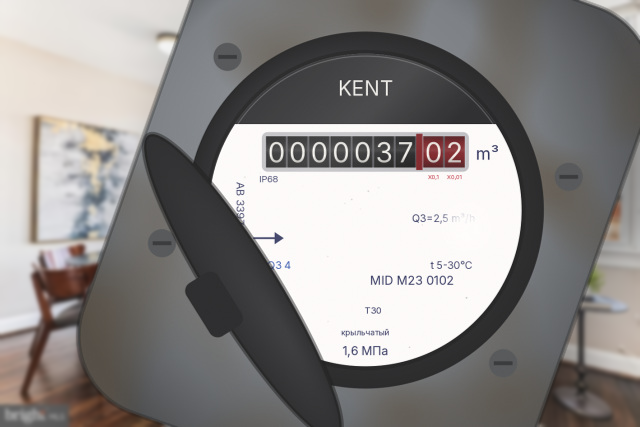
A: 37.02 m³
